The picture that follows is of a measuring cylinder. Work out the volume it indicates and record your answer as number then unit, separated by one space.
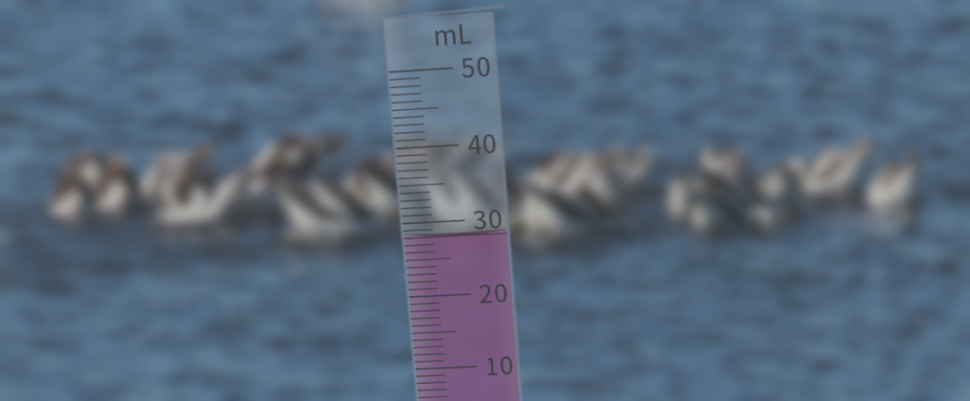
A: 28 mL
